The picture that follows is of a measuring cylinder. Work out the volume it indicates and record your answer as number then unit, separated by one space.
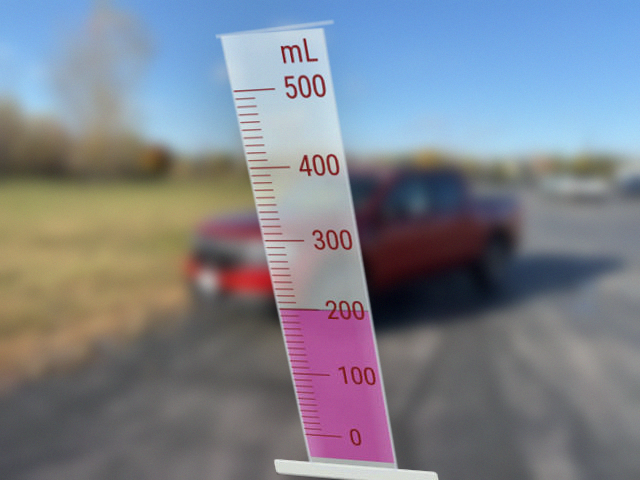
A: 200 mL
